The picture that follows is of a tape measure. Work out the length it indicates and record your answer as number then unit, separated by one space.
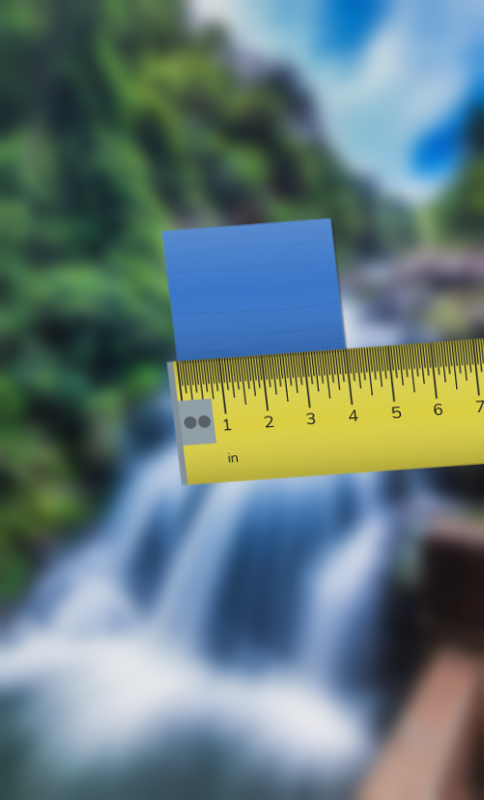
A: 4 in
